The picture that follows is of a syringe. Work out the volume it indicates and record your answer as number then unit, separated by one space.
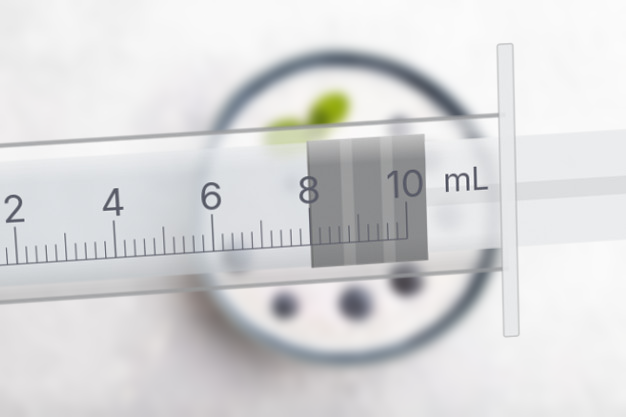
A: 8 mL
